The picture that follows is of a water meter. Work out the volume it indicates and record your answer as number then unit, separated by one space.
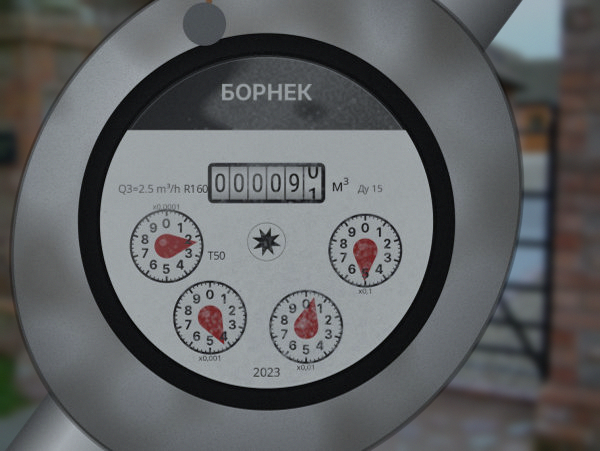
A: 90.5042 m³
